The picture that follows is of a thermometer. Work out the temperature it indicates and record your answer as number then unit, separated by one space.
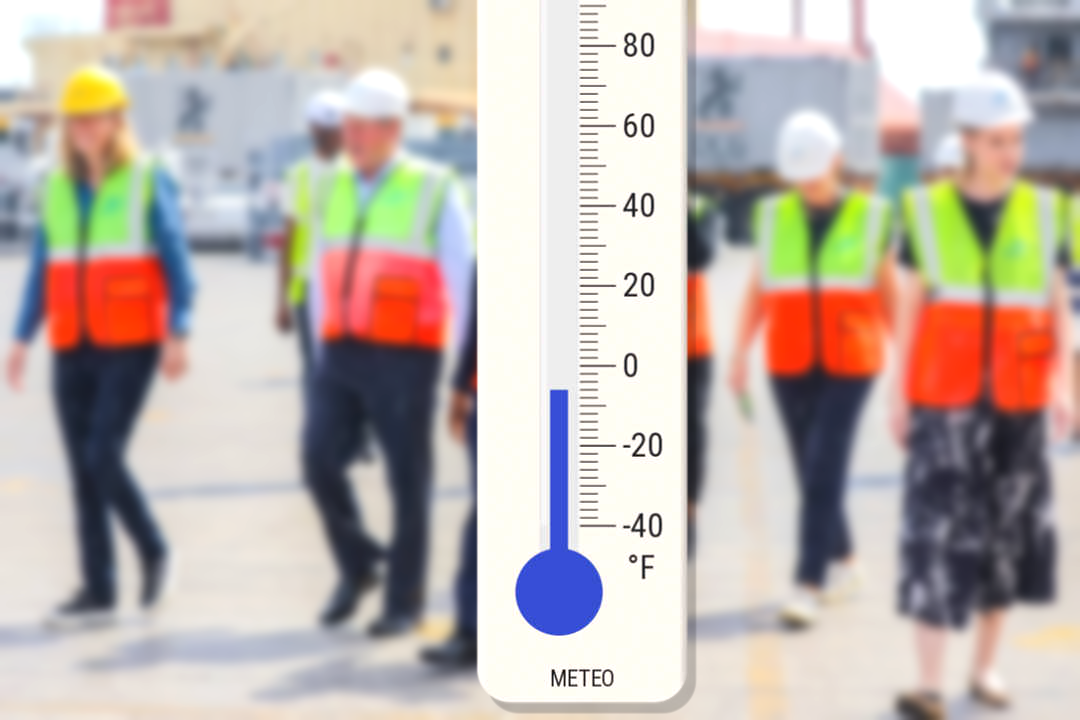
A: -6 °F
